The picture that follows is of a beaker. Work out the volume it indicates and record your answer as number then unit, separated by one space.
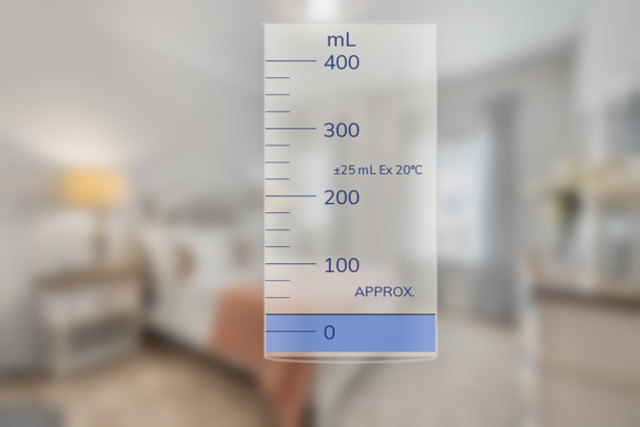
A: 25 mL
